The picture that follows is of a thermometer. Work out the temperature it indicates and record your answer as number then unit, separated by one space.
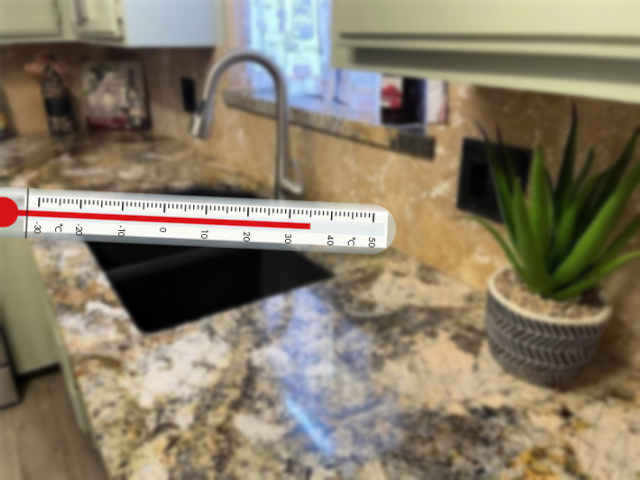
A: 35 °C
